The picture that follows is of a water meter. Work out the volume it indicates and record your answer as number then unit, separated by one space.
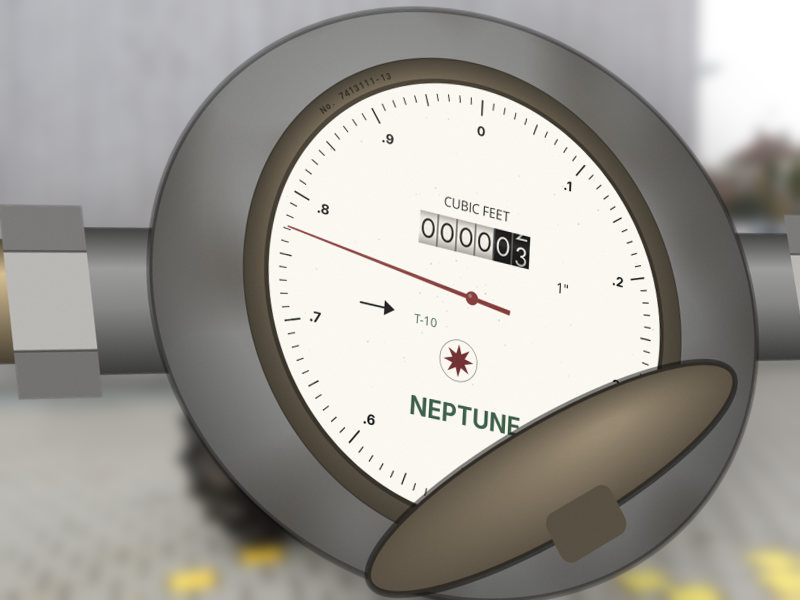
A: 2.77 ft³
